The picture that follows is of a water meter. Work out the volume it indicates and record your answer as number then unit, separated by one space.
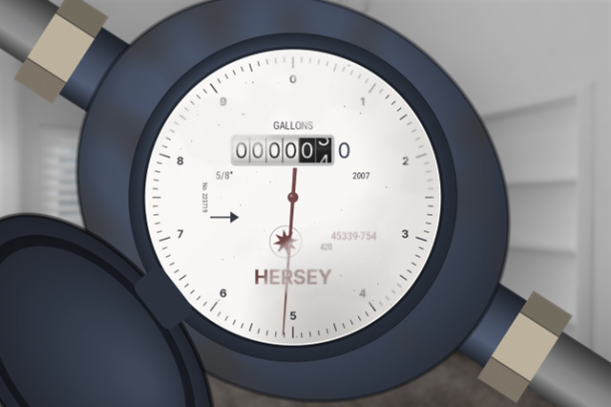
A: 35.1 gal
